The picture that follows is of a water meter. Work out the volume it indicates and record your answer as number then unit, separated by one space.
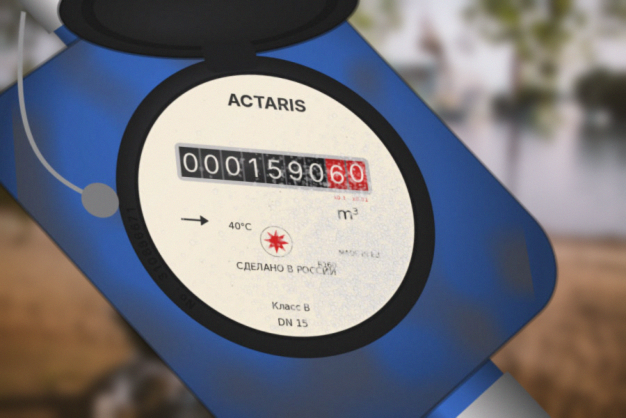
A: 1590.60 m³
